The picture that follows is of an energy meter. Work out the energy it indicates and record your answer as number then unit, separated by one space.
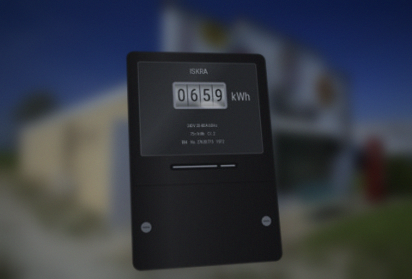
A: 659 kWh
